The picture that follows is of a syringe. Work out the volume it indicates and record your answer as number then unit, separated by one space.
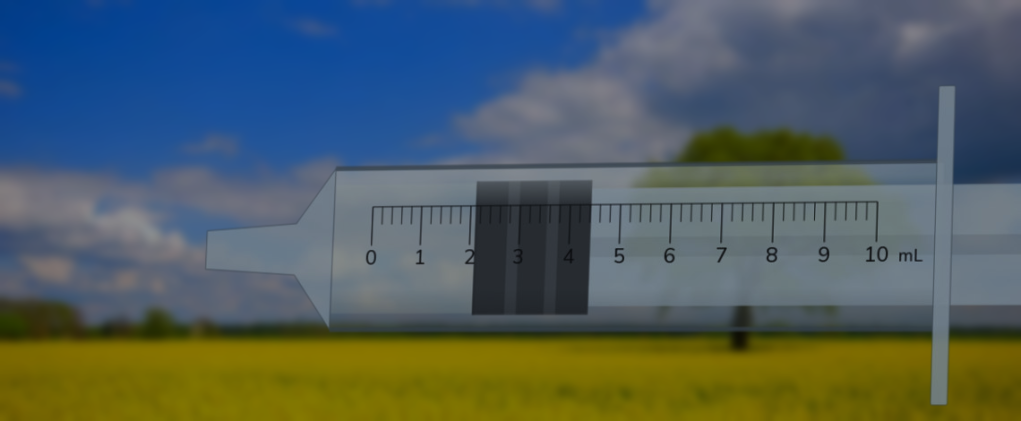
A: 2.1 mL
